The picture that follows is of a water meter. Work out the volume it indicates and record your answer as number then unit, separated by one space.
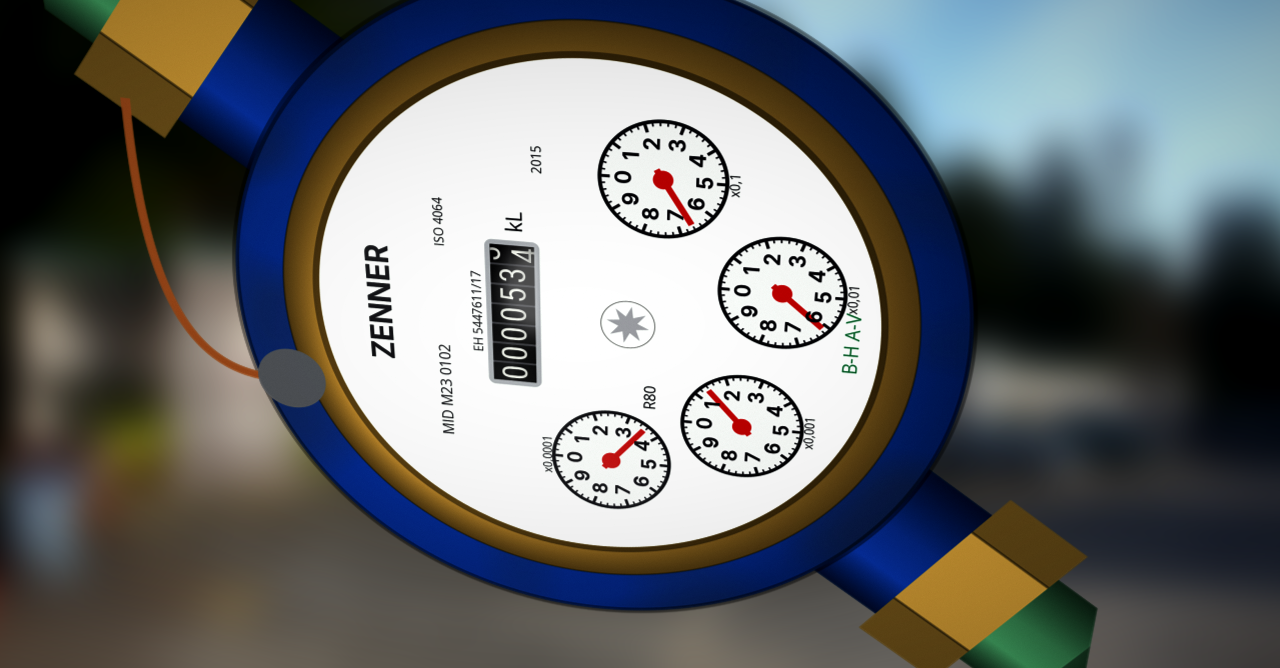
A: 533.6613 kL
